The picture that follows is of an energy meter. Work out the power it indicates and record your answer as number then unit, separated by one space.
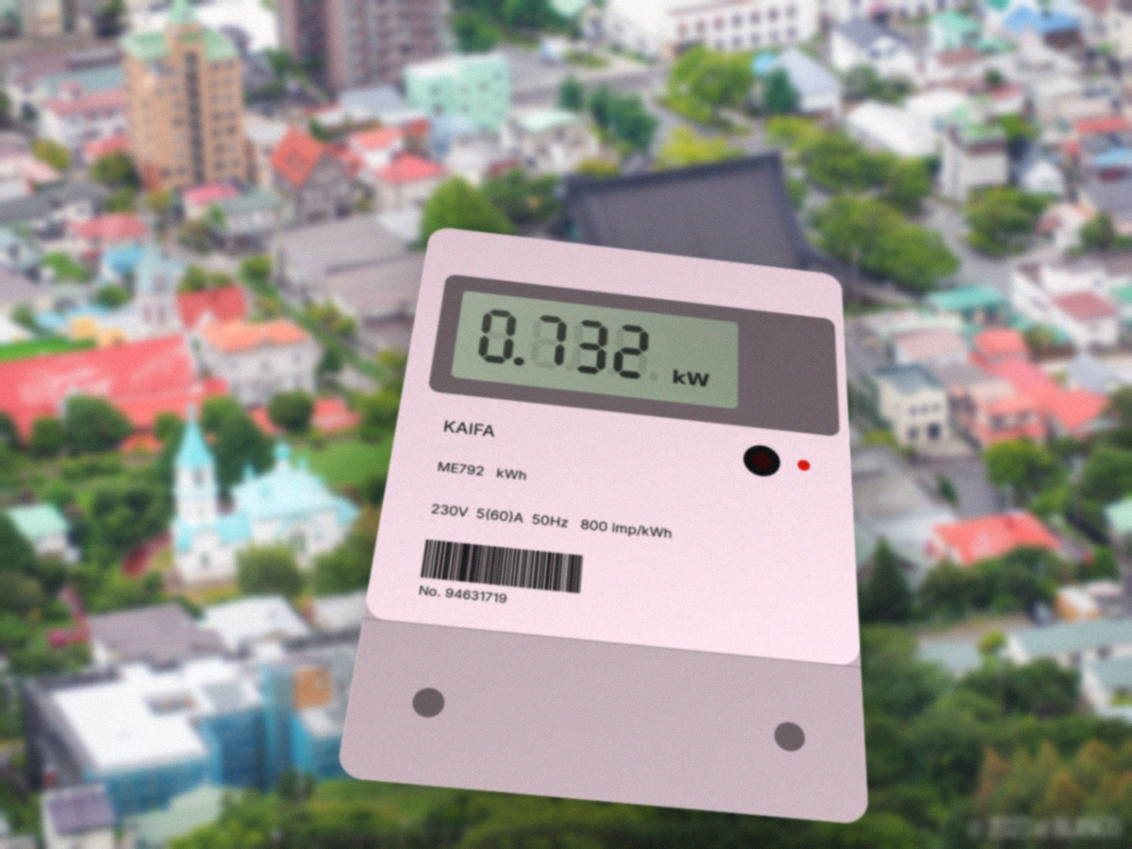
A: 0.732 kW
